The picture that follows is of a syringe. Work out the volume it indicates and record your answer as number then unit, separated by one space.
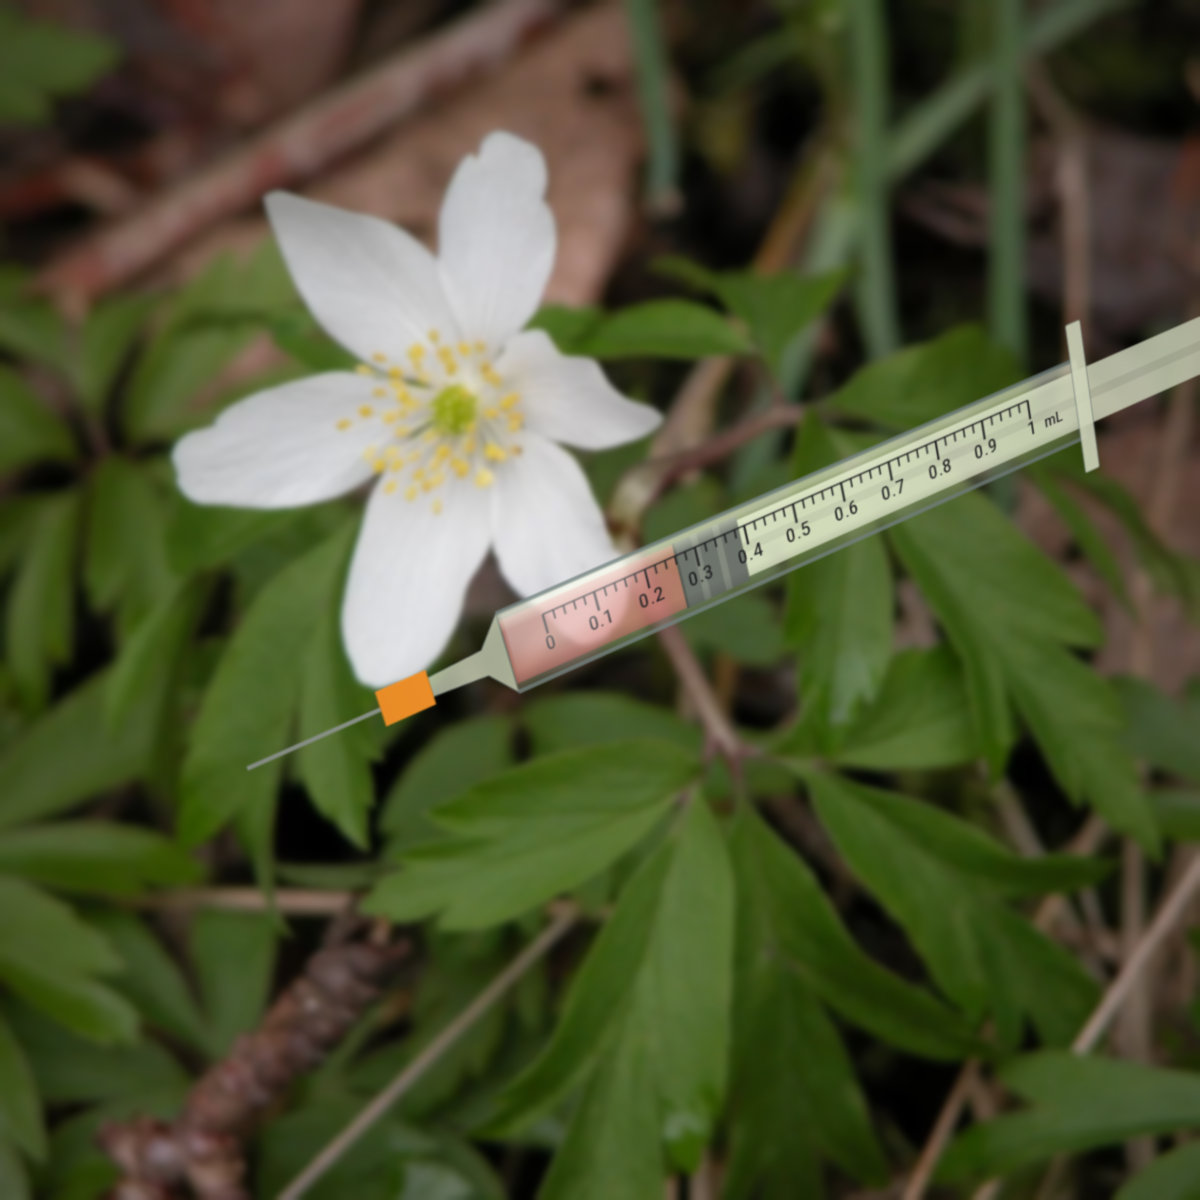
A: 0.26 mL
